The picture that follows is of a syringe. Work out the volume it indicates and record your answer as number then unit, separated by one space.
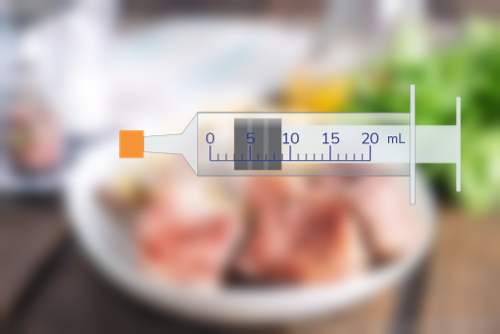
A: 3 mL
